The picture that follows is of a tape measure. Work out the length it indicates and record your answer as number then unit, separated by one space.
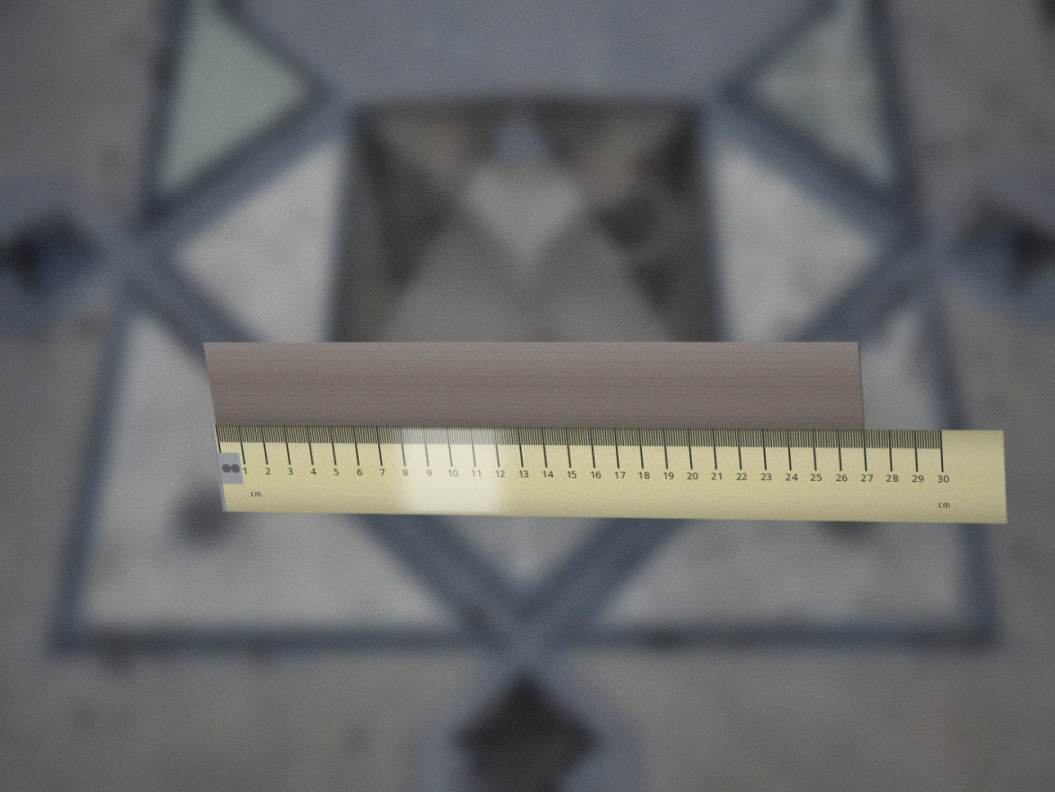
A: 27 cm
